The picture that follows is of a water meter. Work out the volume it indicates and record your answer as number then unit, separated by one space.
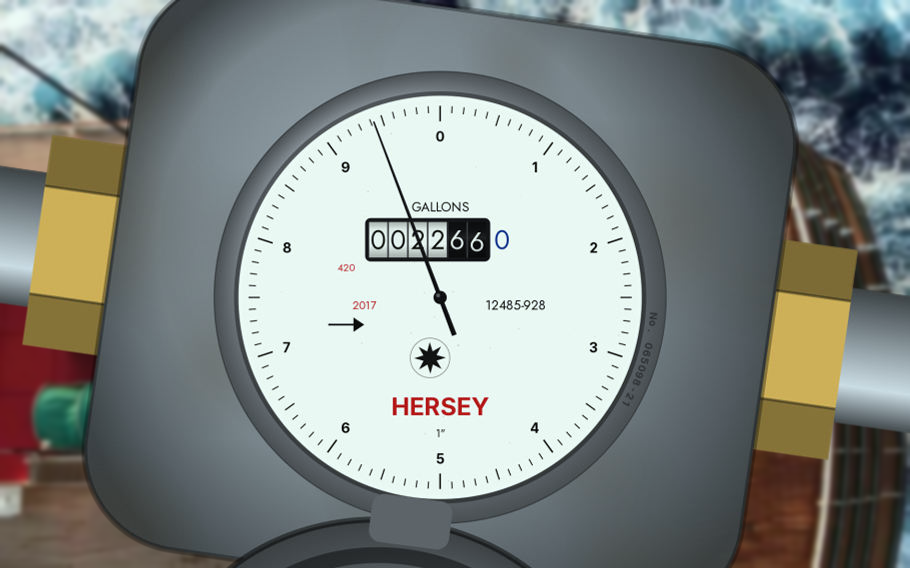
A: 22659.4 gal
